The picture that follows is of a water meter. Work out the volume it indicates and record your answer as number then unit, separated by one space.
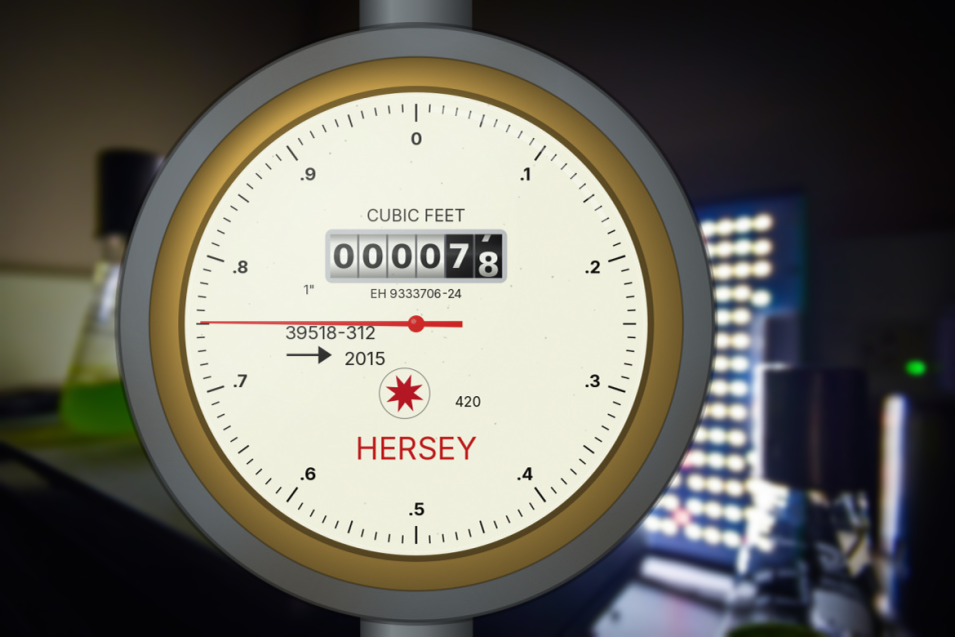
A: 77.75 ft³
